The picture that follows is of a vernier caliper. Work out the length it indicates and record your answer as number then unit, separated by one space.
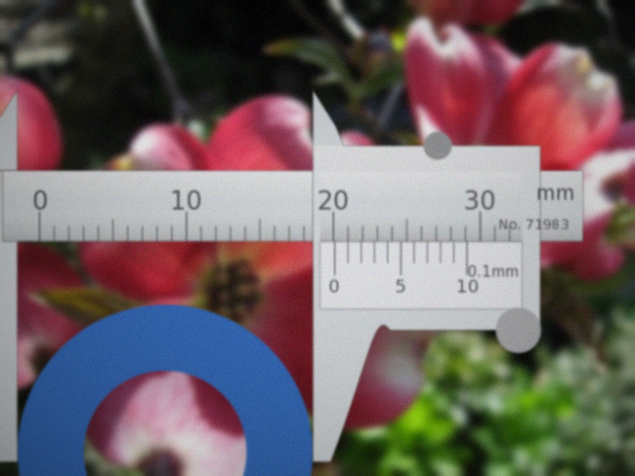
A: 20.1 mm
